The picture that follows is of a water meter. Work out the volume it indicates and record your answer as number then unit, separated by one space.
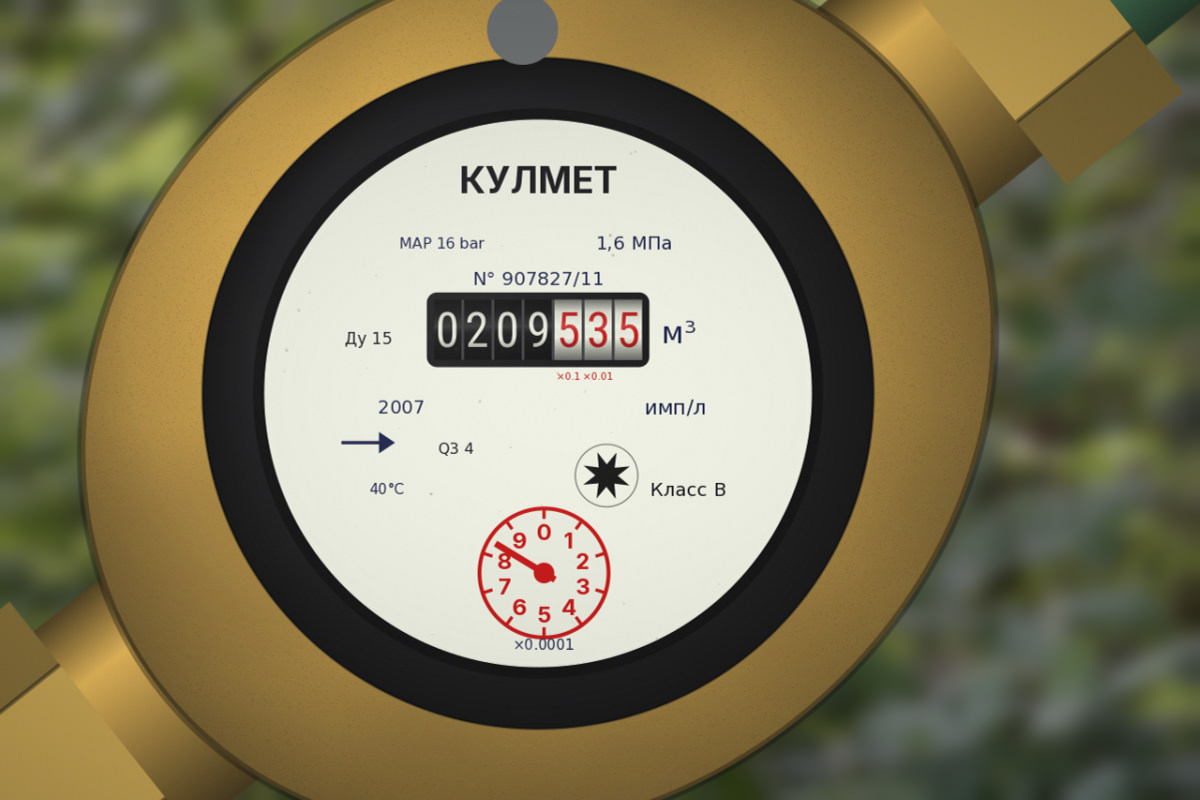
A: 209.5358 m³
